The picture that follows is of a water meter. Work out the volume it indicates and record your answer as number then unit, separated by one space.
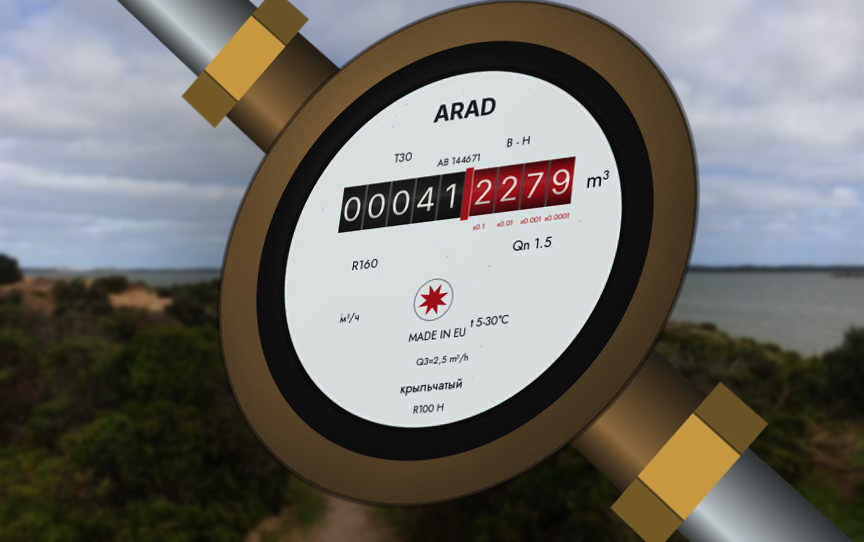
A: 41.2279 m³
